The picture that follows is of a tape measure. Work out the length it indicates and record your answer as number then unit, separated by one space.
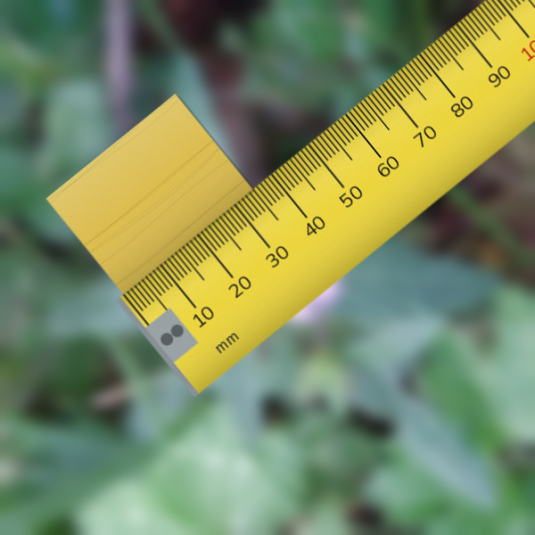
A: 35 mm
